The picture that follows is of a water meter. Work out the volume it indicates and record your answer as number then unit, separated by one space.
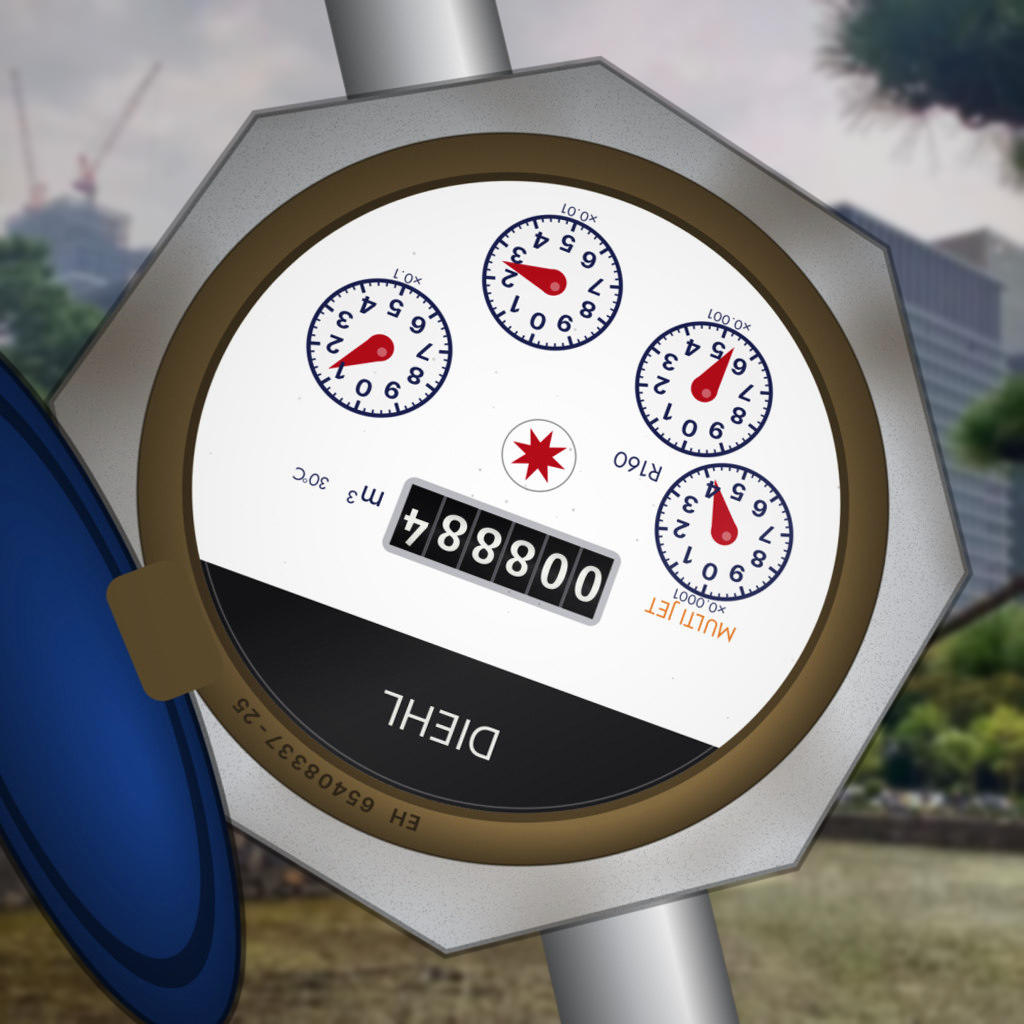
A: 8884.1254 m³
